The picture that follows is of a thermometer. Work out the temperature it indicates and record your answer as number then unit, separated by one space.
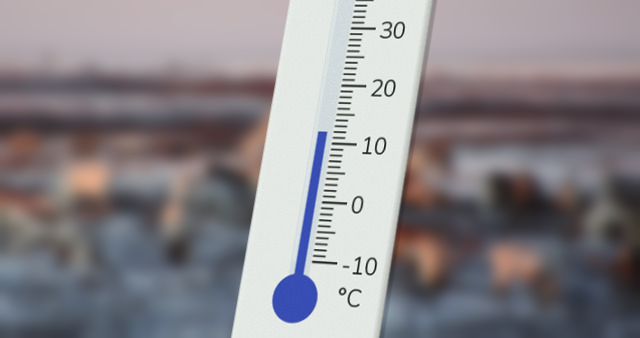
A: 12 °C
